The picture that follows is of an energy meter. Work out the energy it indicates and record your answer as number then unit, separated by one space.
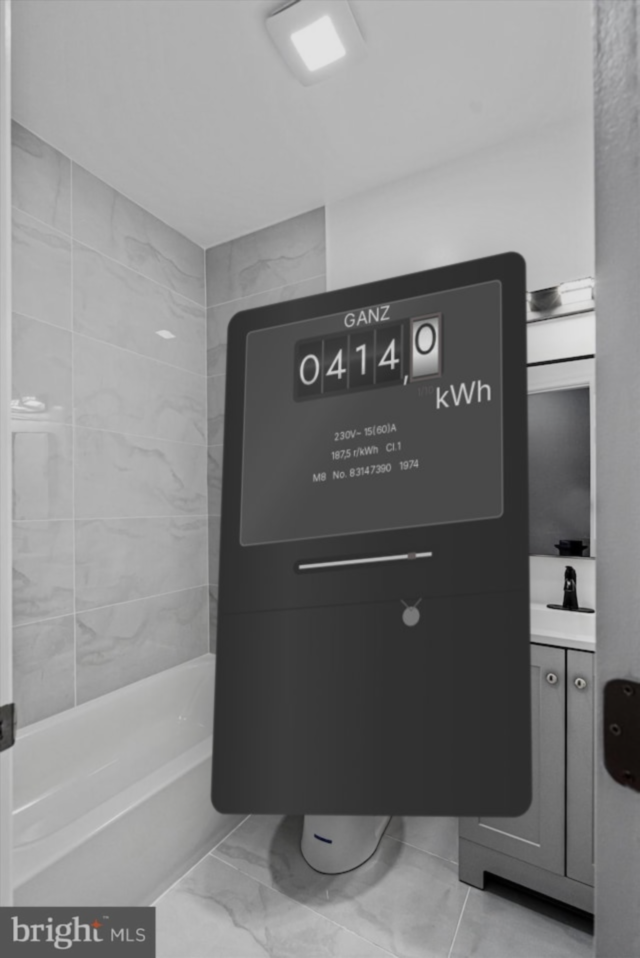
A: 414.0 kWh
